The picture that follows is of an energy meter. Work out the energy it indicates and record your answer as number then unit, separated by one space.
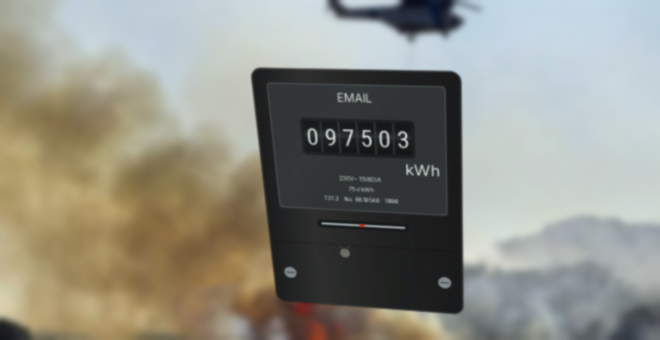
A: 97503 kWh
